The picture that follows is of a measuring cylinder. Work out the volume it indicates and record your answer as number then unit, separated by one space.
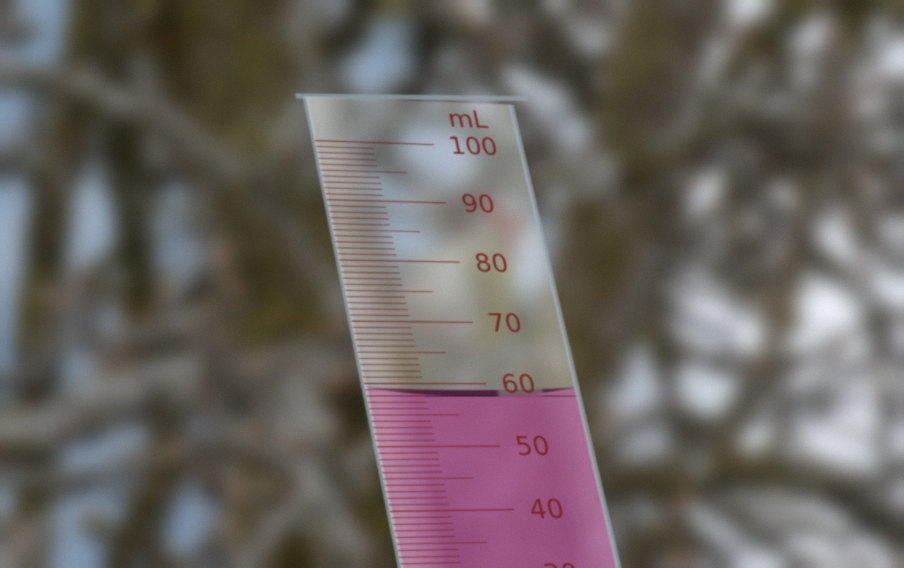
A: 58 mL
